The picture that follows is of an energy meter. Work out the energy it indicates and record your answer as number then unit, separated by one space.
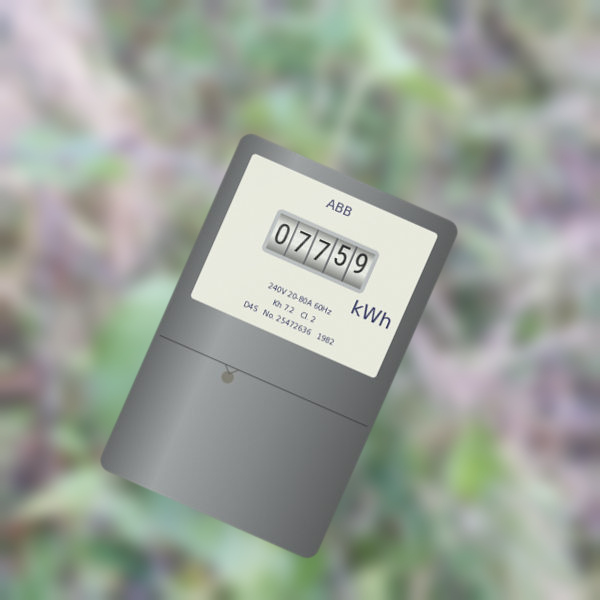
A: 7759 kWh
